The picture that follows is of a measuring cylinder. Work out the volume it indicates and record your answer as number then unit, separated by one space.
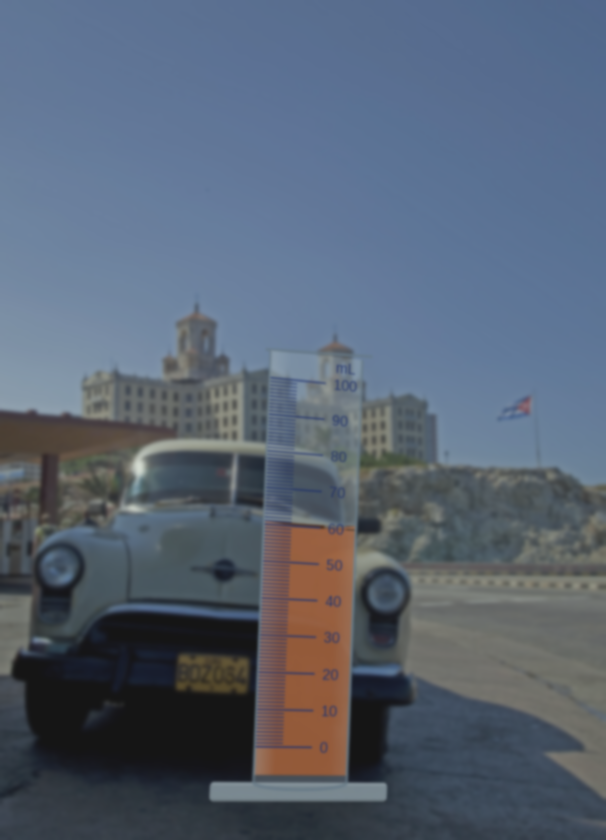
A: 60 mL
